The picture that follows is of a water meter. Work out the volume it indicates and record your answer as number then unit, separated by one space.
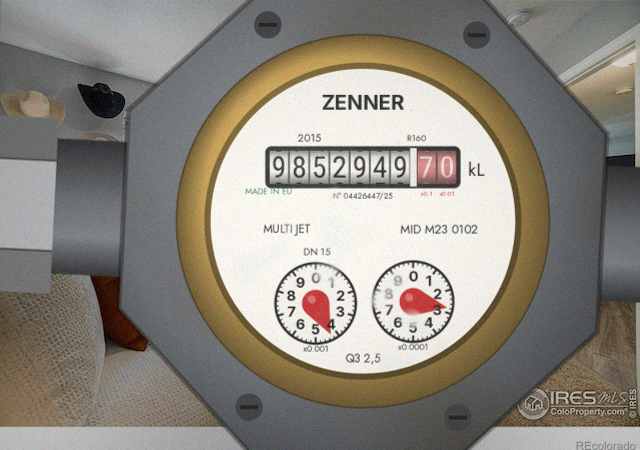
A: 9852949.7042 kL
